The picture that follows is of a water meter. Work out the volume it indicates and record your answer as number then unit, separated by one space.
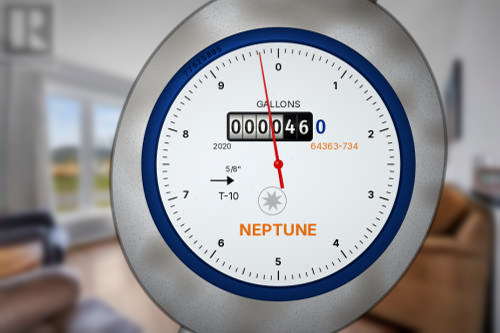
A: 459.7 gal
